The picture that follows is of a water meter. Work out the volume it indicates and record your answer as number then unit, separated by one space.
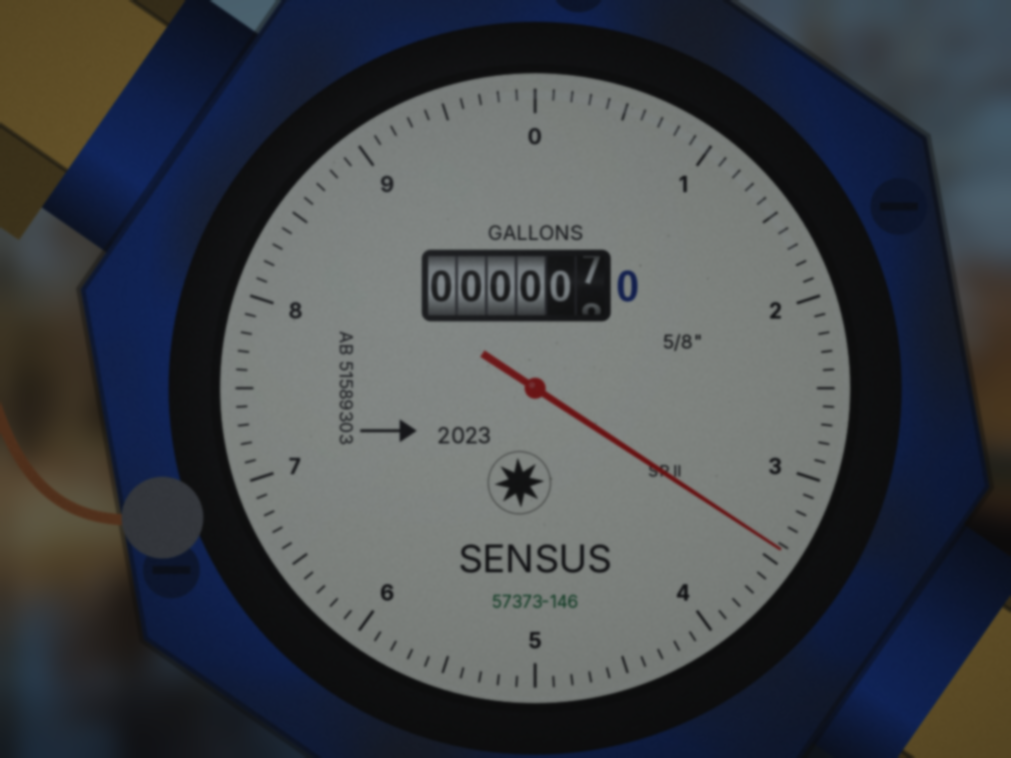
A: 73.4 gal
